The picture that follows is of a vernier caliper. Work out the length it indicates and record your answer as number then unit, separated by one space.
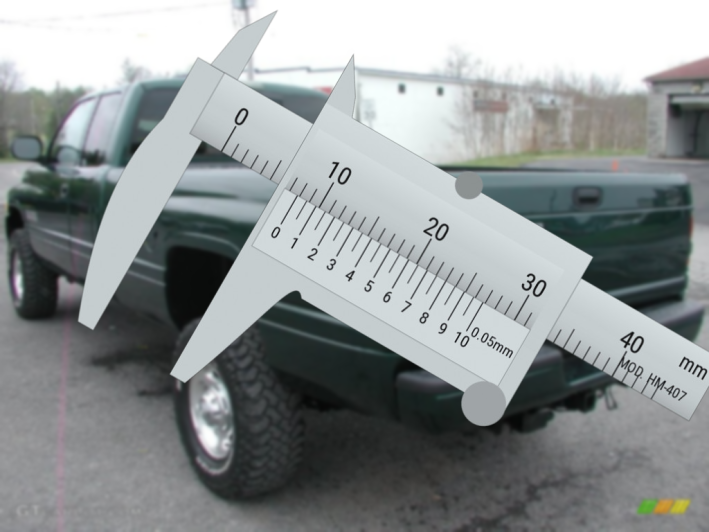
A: 7.8 mm
